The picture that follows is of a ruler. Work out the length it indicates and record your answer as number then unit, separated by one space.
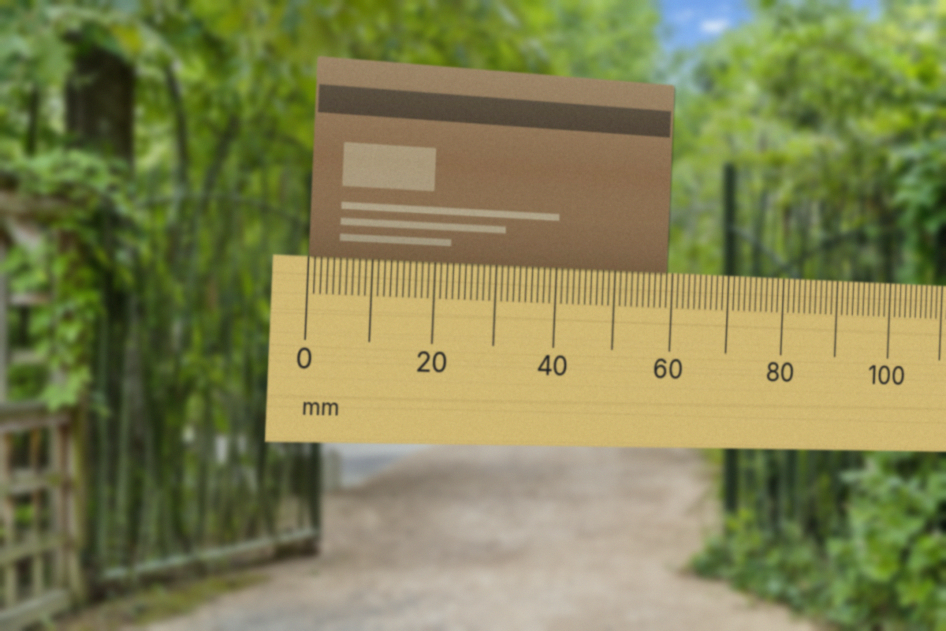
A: 59 mm
